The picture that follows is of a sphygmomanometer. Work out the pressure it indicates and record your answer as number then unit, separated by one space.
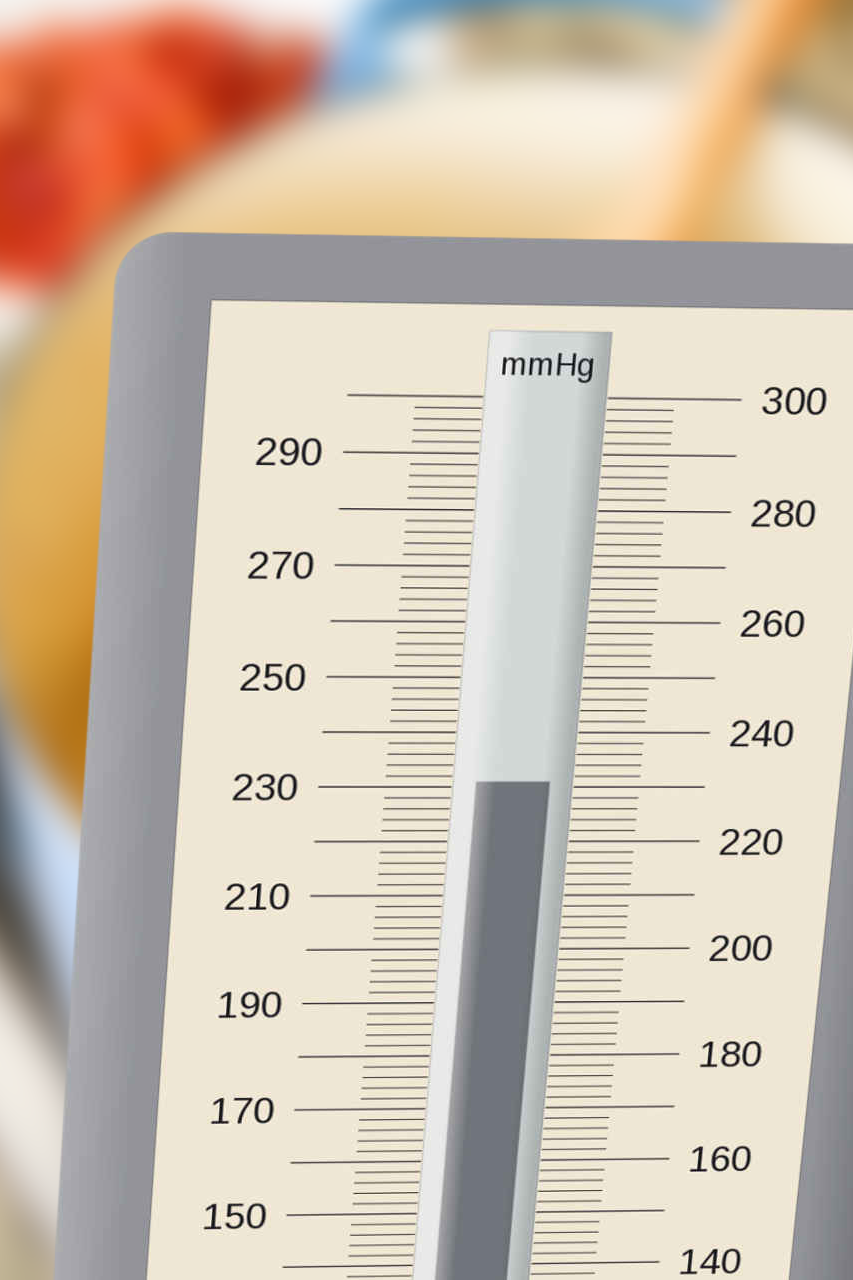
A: 231 mmHg
